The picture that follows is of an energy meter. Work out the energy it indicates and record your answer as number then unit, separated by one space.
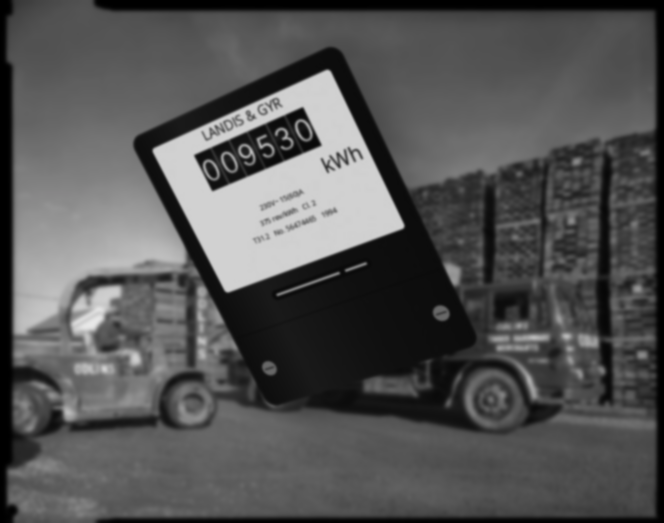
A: 9530 kWh
